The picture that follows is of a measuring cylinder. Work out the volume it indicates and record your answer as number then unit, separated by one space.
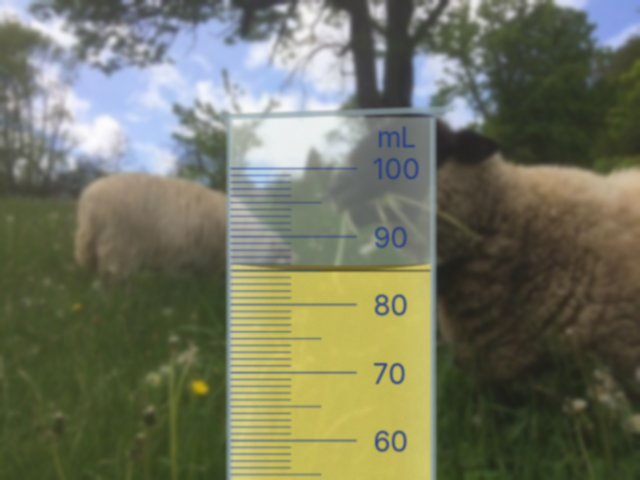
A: 85 mL
